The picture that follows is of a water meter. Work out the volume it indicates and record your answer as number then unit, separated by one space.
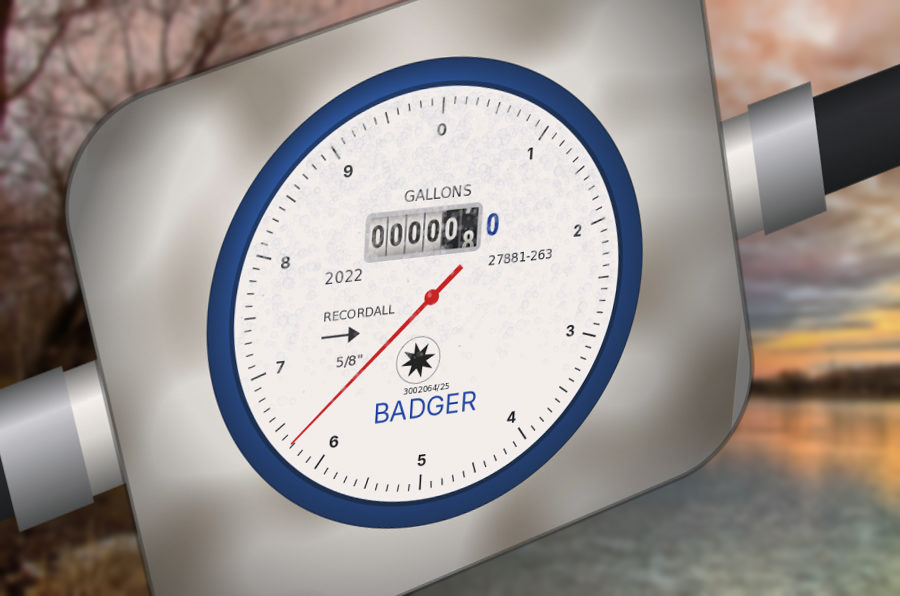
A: 76.3 gal
